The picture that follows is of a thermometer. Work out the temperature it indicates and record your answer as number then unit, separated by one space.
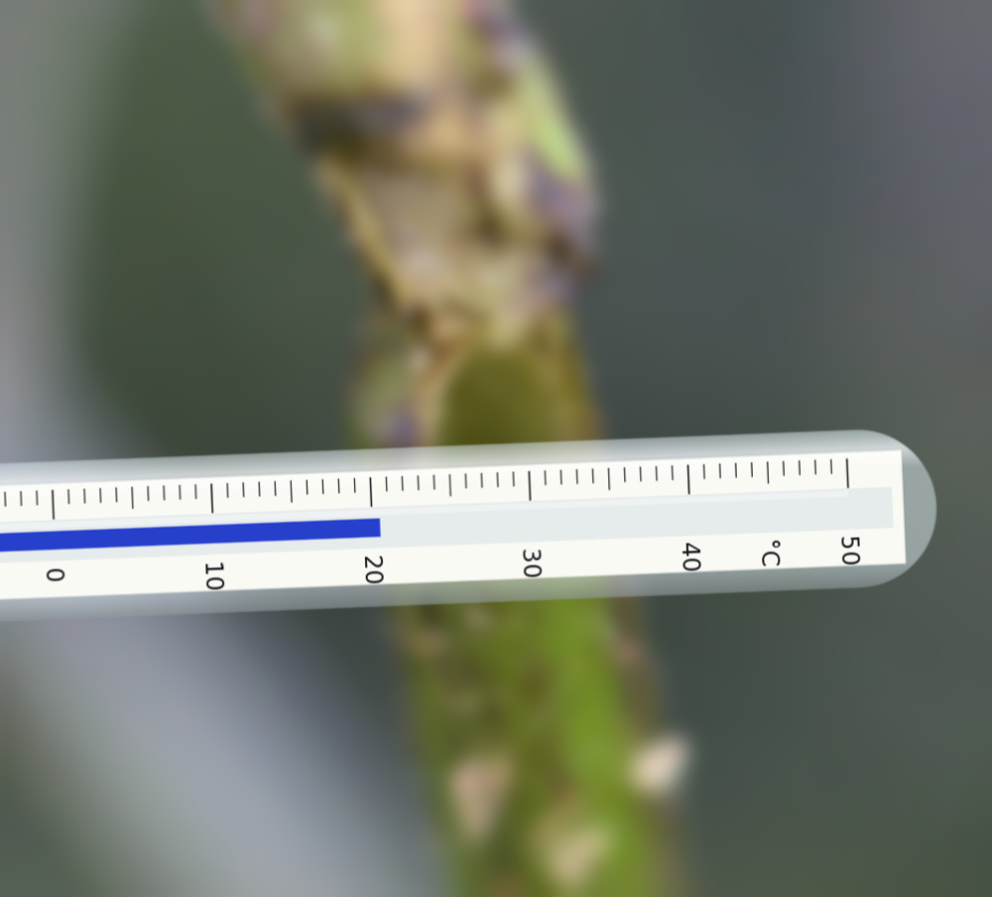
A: 20.5 °C
